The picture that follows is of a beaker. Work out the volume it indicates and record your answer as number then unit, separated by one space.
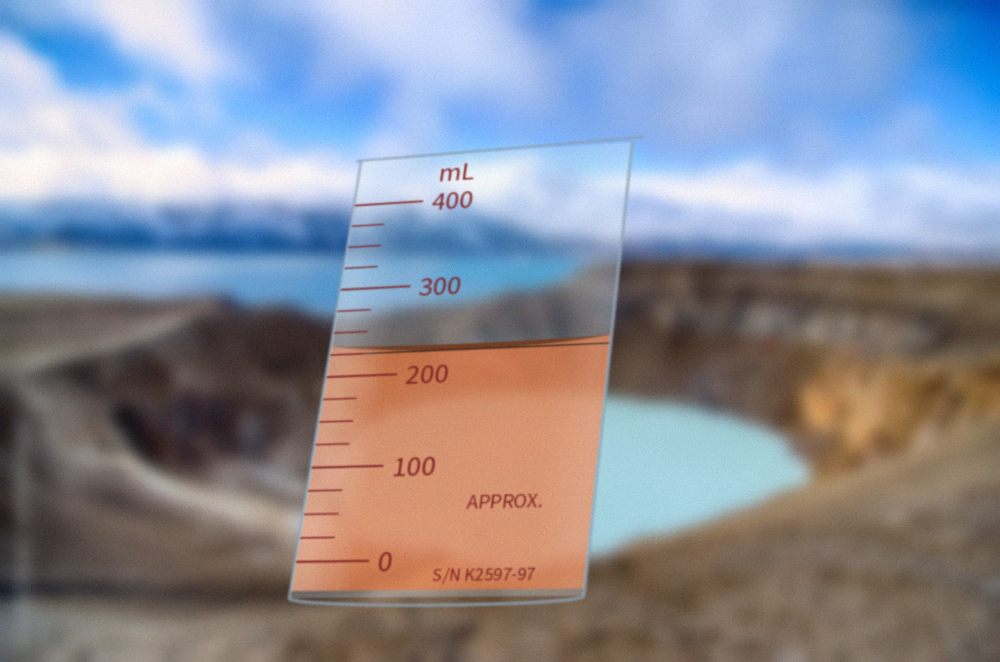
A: 225 mL
